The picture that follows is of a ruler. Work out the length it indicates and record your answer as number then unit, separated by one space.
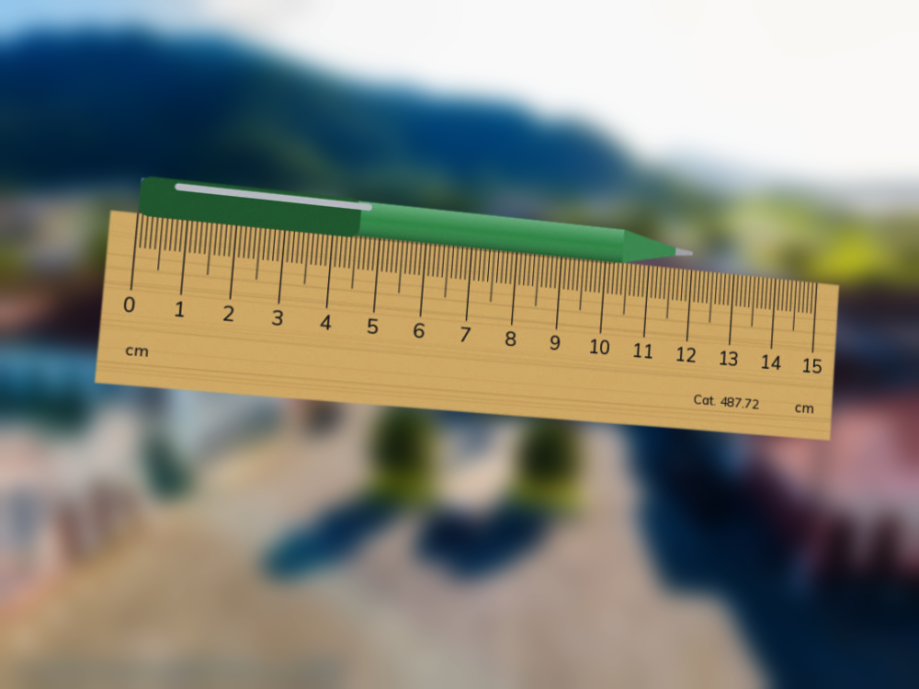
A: 12 cm
